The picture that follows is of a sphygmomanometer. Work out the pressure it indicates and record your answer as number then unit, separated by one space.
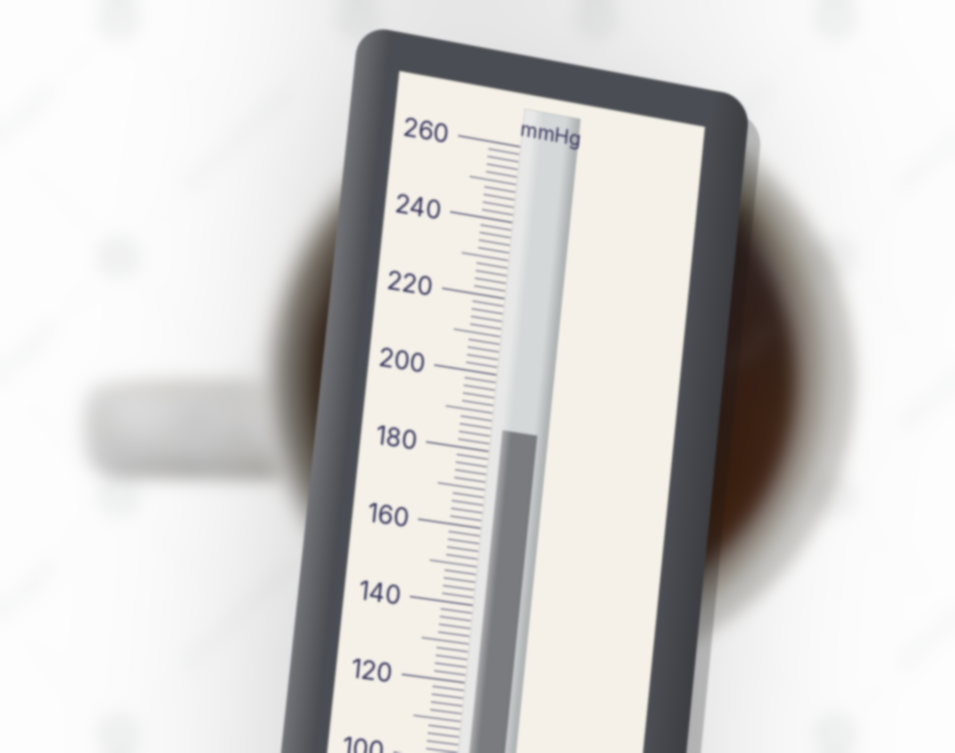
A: 186 mmHg
